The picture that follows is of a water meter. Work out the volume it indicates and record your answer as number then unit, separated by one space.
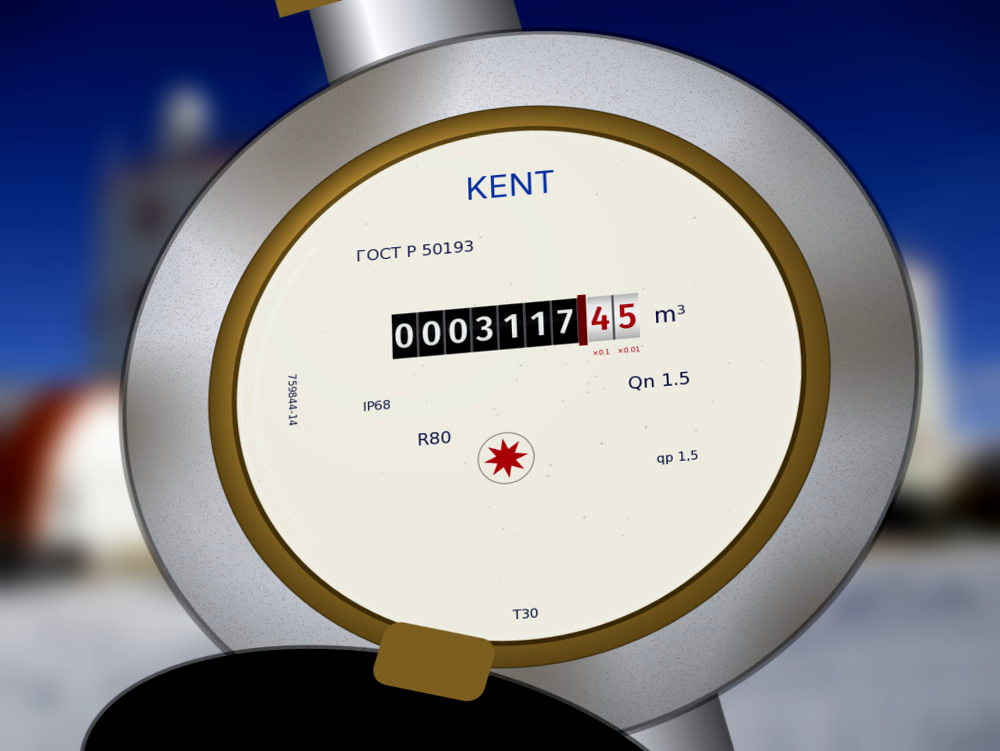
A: 3117.45 m³
